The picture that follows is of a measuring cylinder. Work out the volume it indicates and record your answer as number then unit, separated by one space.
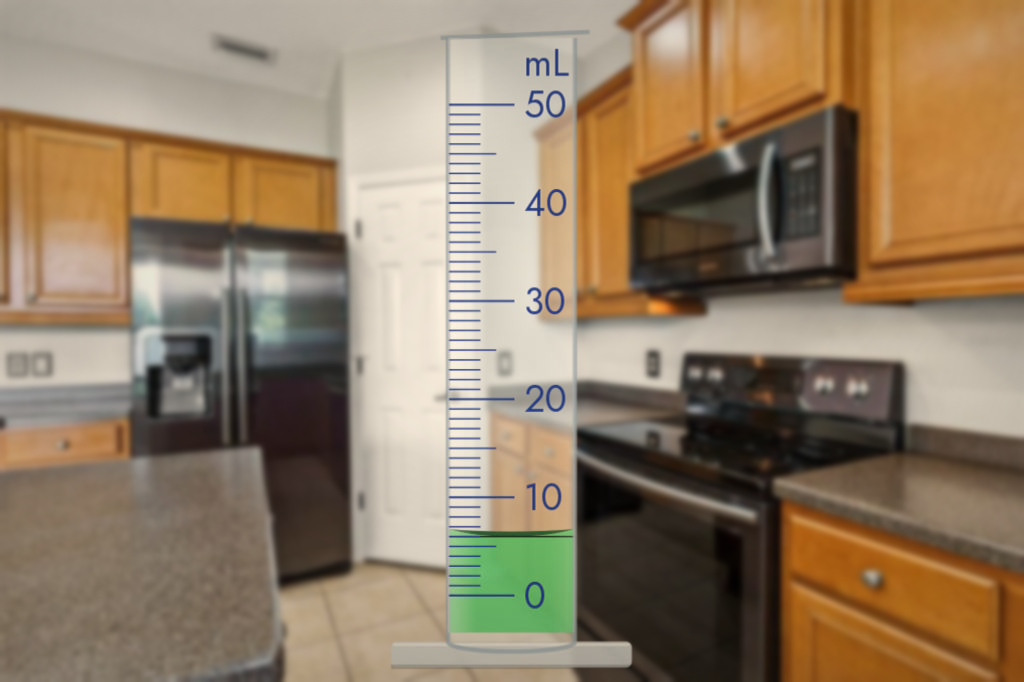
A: 6 mL
